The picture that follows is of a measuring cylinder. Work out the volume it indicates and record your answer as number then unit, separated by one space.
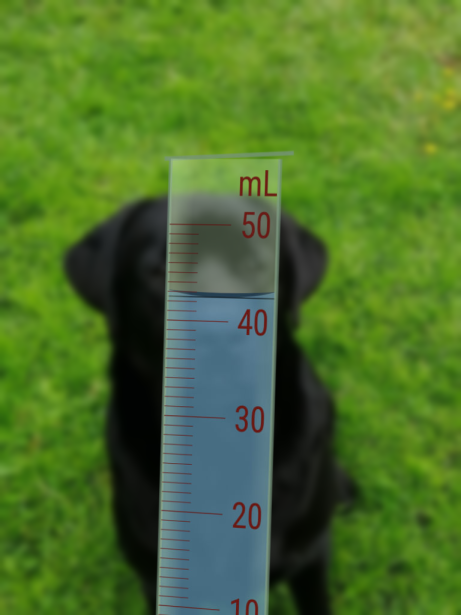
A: 42.5 mL
